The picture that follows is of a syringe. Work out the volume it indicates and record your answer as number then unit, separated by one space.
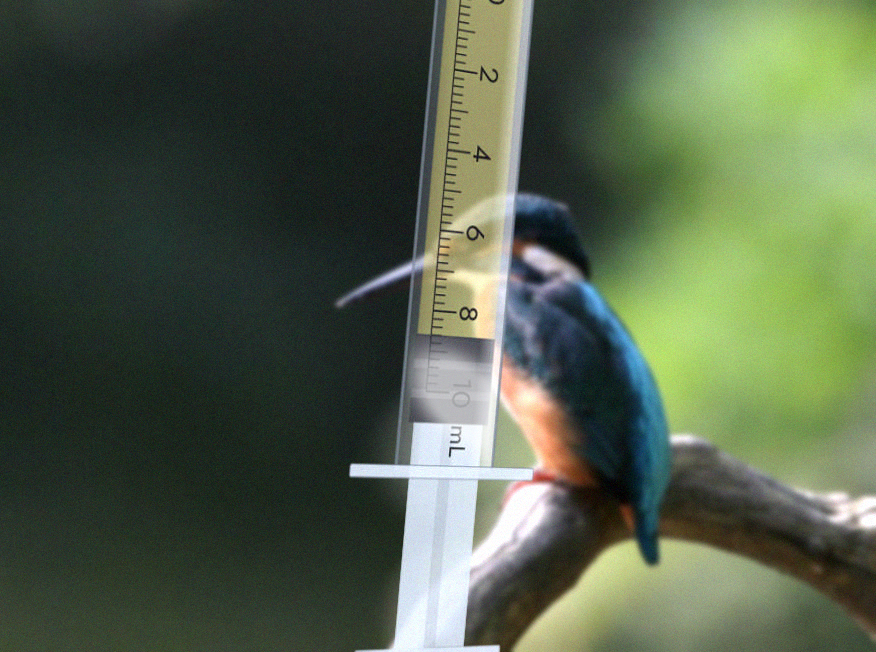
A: 8.6 mL
